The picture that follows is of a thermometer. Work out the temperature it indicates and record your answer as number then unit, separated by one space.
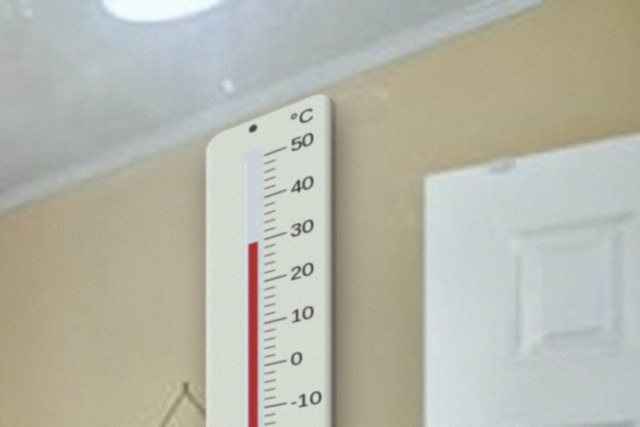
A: 30 °C
